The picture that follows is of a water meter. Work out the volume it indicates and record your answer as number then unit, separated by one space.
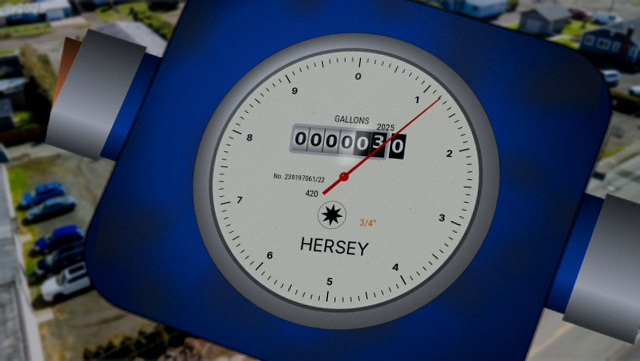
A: 31.2 gal
